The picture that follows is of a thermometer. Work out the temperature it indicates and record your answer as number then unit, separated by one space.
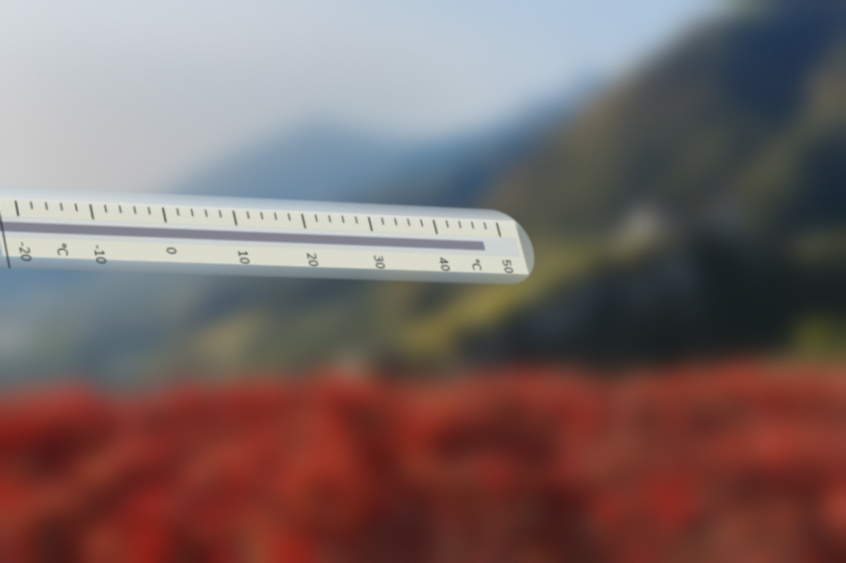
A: 47 °C
